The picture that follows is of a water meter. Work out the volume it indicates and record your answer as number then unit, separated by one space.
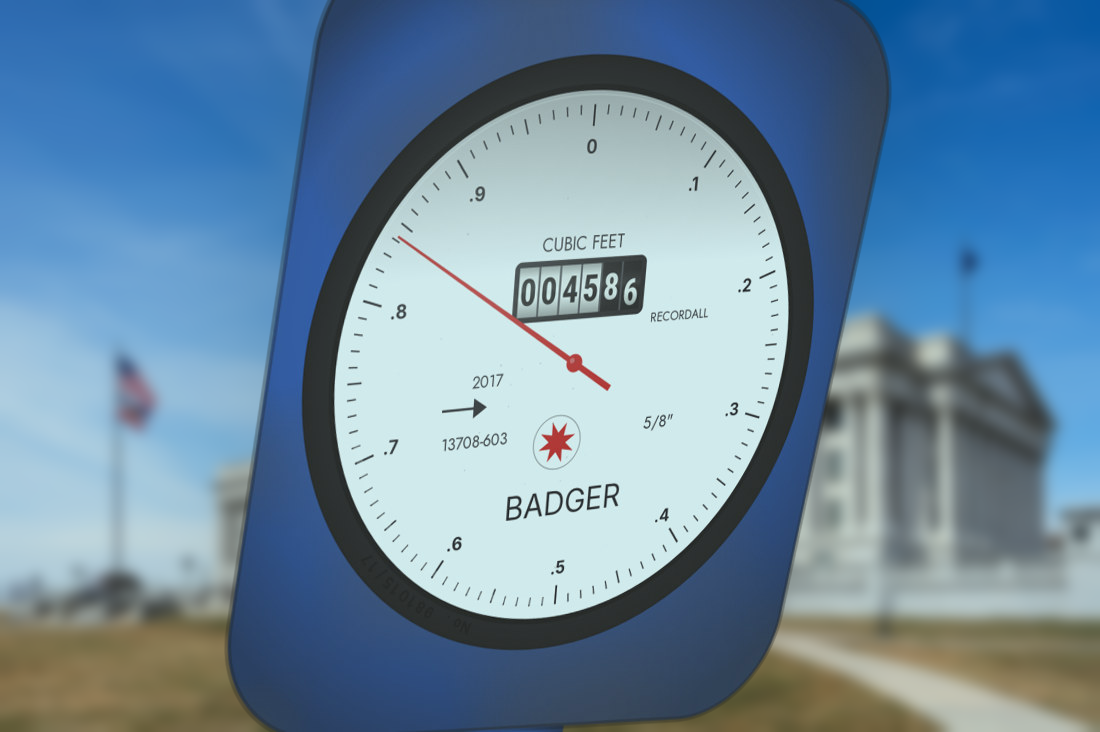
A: 4585.84 ft³
